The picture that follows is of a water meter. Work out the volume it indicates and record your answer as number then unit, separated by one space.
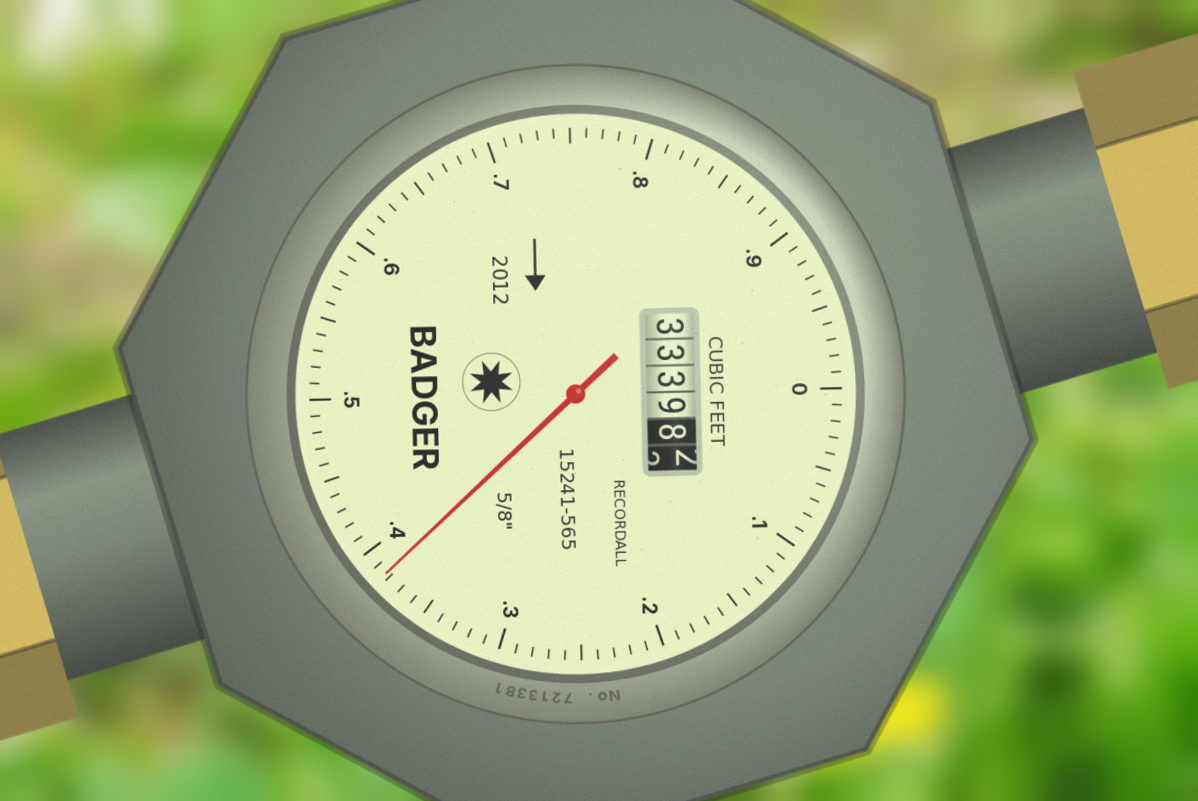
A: 333982.38 ft³
